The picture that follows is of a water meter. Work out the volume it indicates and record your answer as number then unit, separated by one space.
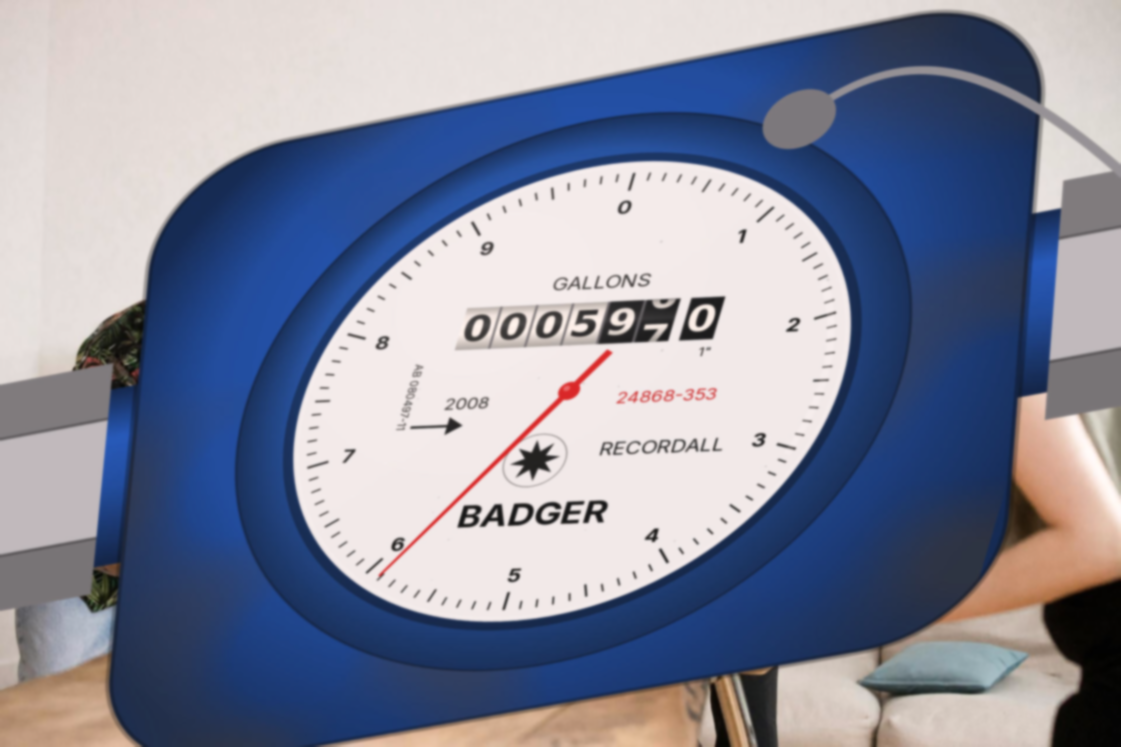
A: 5965.9 gal
